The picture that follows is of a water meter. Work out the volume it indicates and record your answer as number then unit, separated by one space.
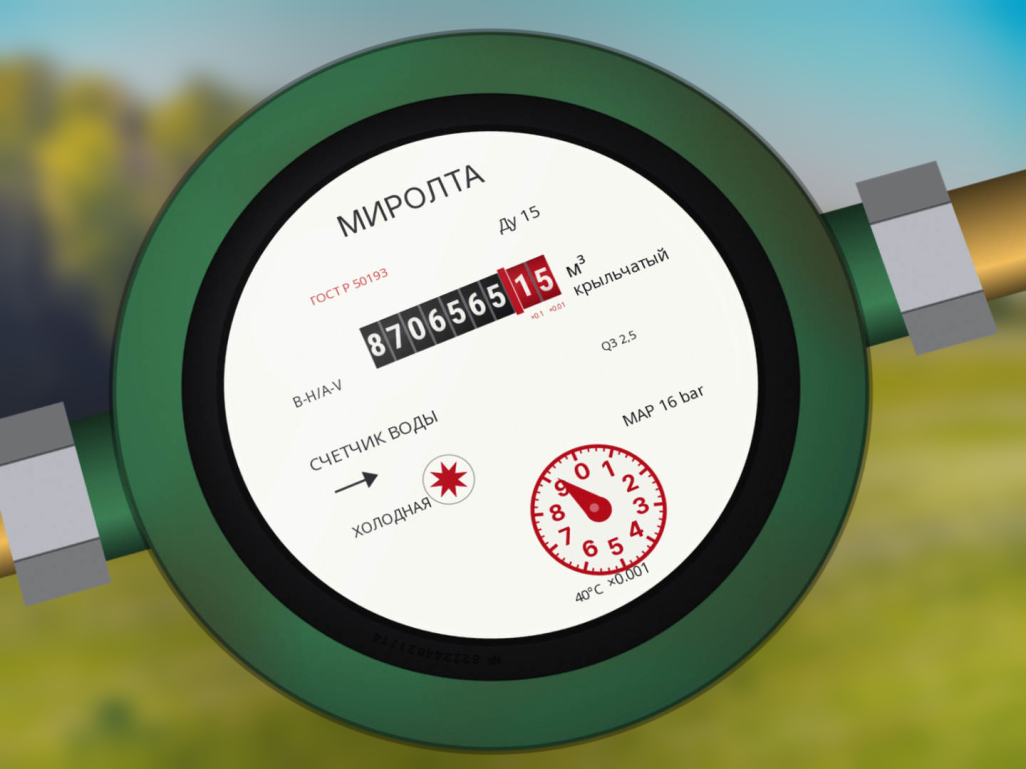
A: 8706565.149 m³
